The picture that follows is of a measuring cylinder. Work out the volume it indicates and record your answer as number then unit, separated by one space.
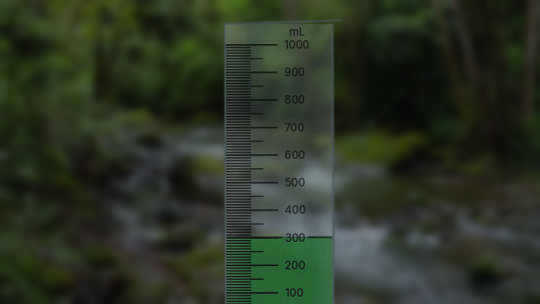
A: 300 mL
